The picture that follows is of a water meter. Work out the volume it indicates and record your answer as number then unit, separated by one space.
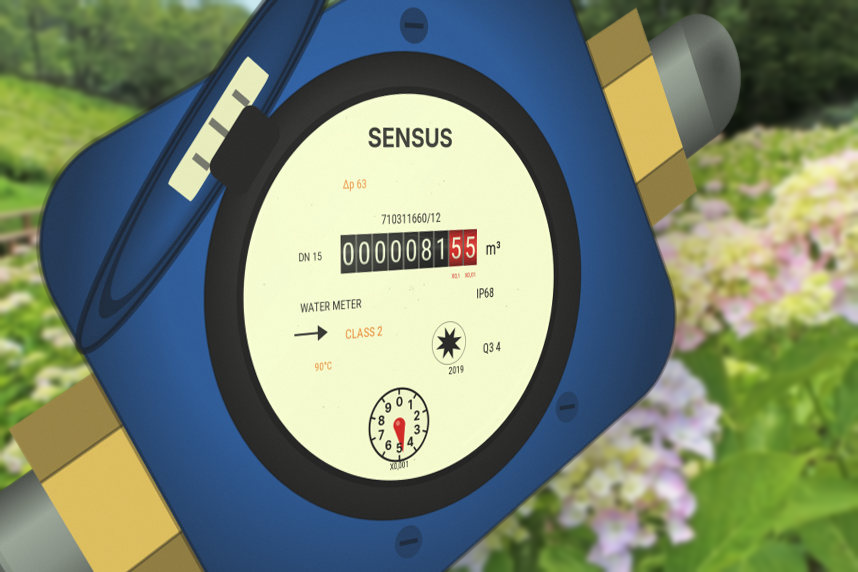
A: 81.554 m³
